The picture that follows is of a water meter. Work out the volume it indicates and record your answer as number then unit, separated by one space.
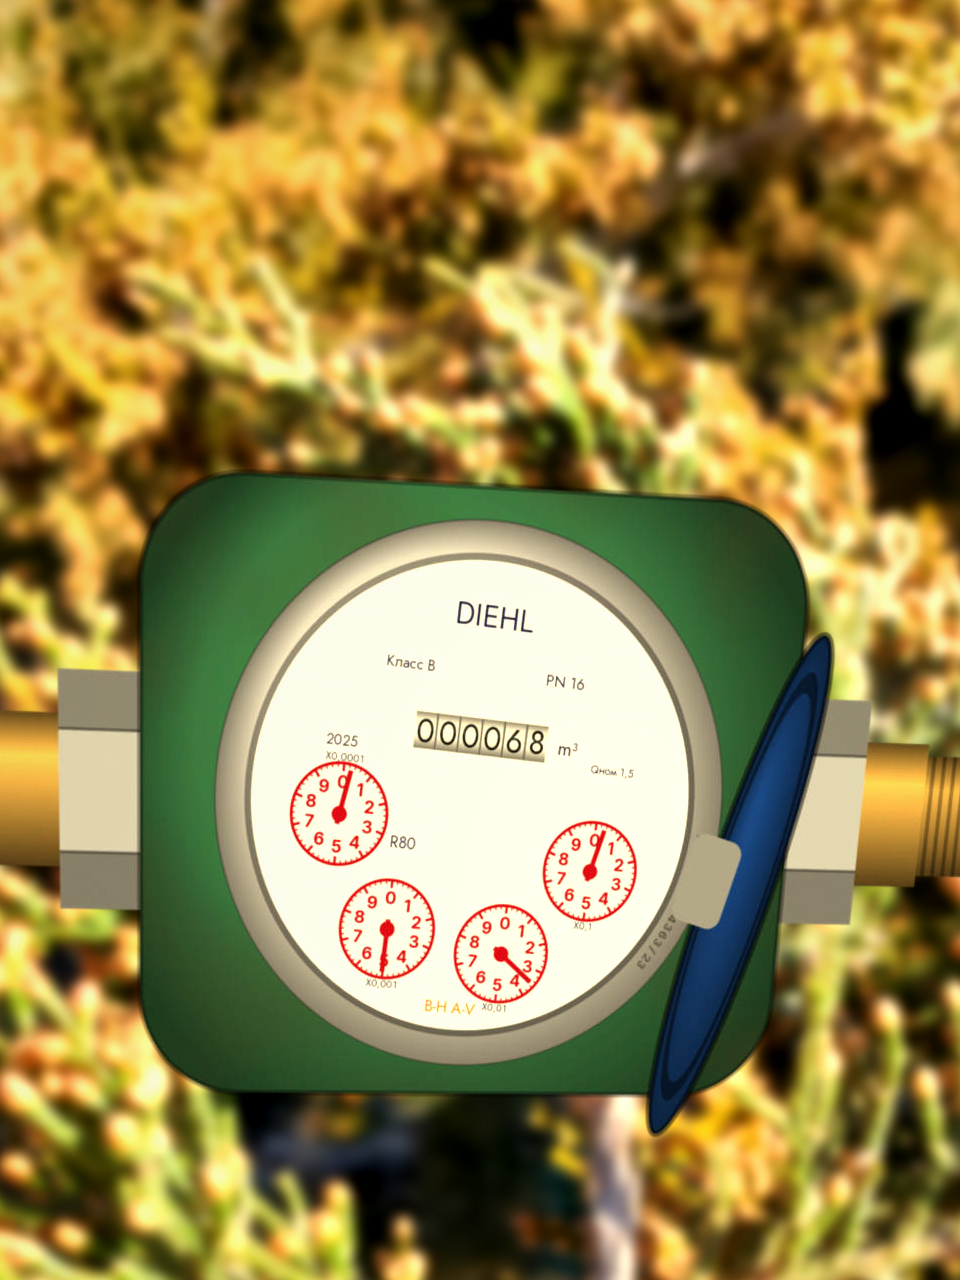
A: 68.0350 m³
